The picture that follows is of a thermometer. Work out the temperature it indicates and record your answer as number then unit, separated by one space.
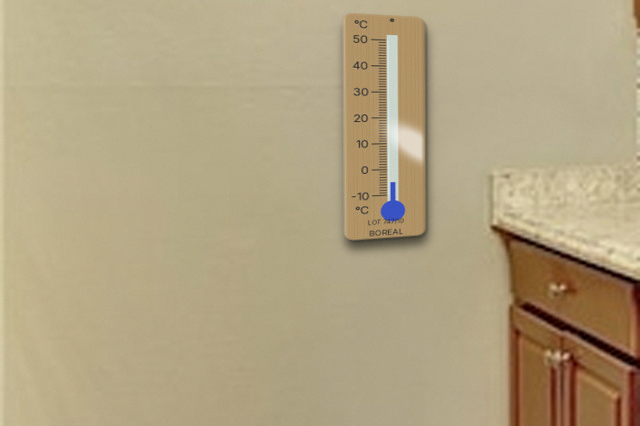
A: -5 °C
